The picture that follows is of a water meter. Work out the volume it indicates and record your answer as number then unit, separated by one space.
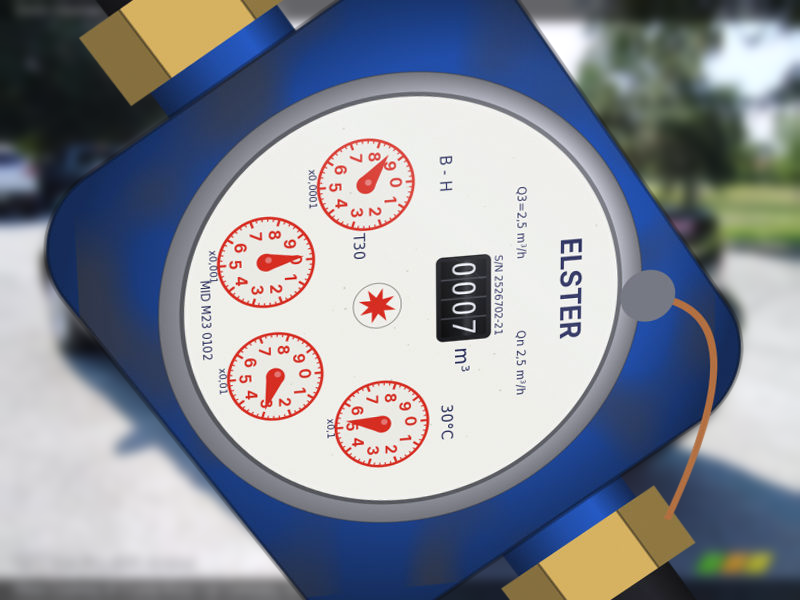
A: 7.5298 m³
